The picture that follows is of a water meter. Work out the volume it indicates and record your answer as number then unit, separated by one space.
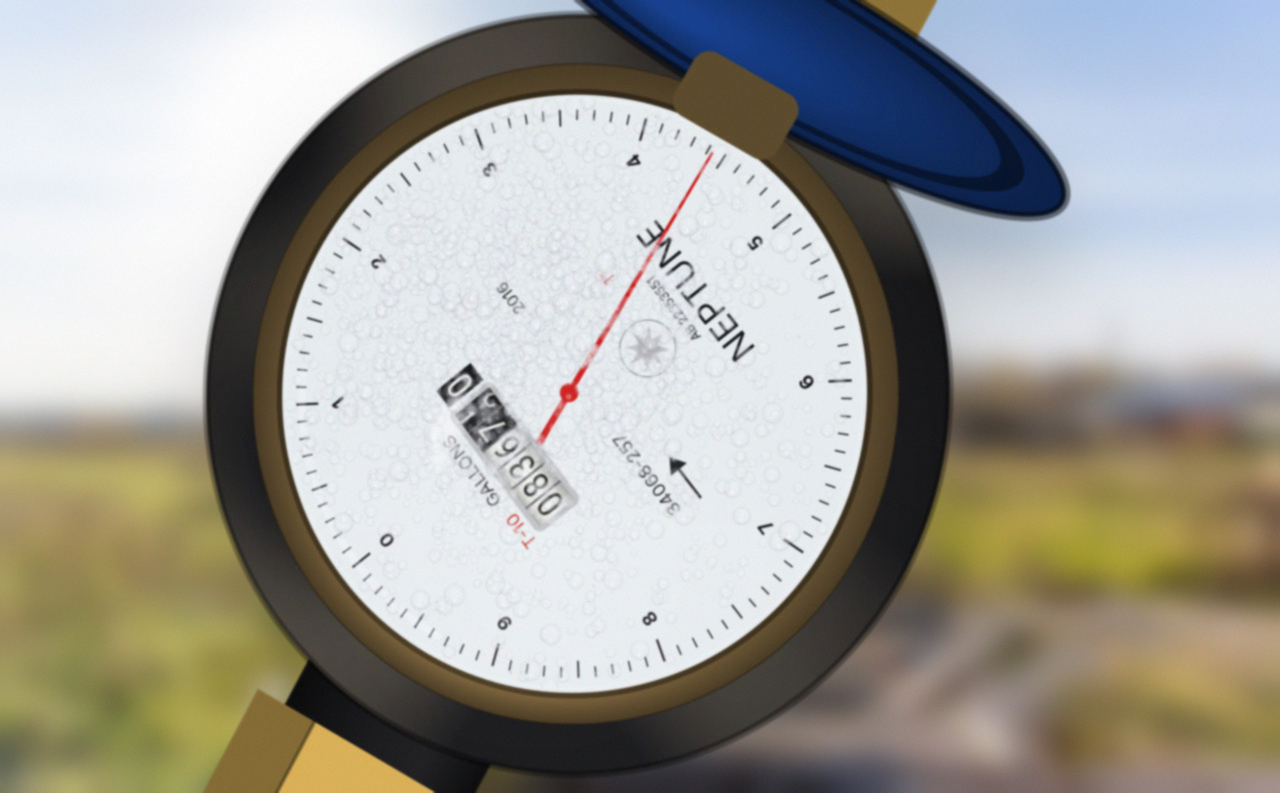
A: 836714.4 gal
